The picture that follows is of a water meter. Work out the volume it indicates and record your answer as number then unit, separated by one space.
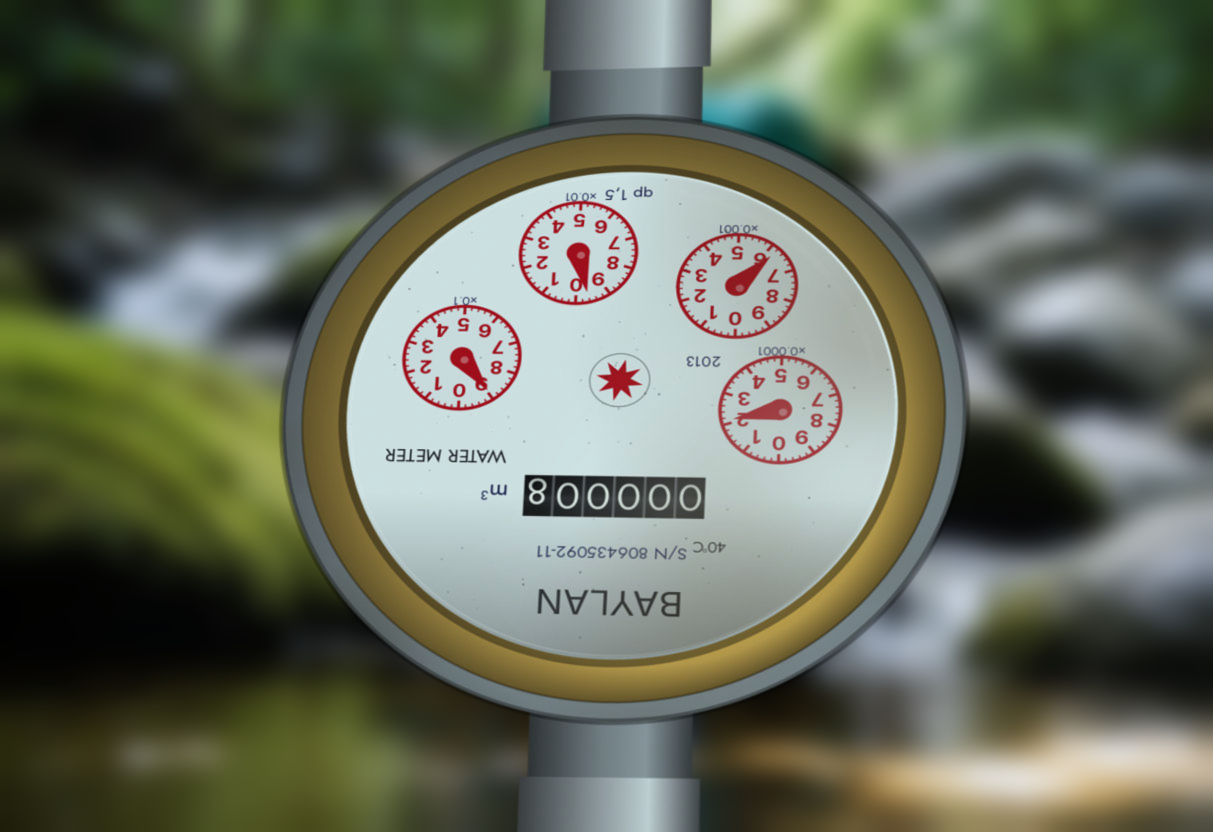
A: 7.8962 m³
